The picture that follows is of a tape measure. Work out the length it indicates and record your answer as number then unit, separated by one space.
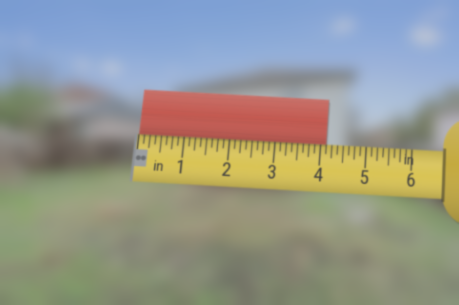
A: 4.125 in
